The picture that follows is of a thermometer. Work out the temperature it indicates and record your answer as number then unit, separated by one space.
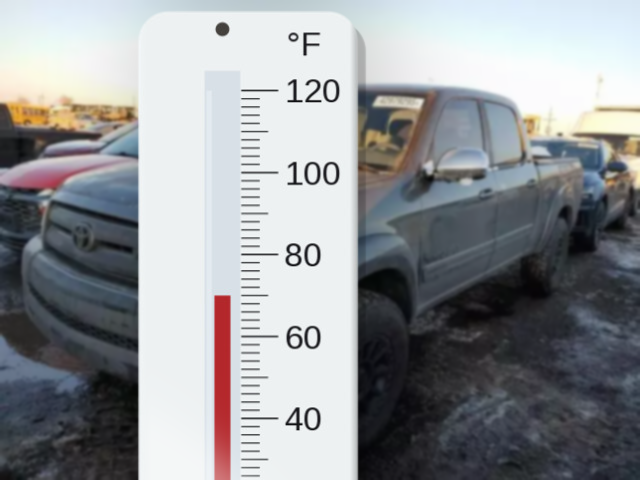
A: 70 °F
